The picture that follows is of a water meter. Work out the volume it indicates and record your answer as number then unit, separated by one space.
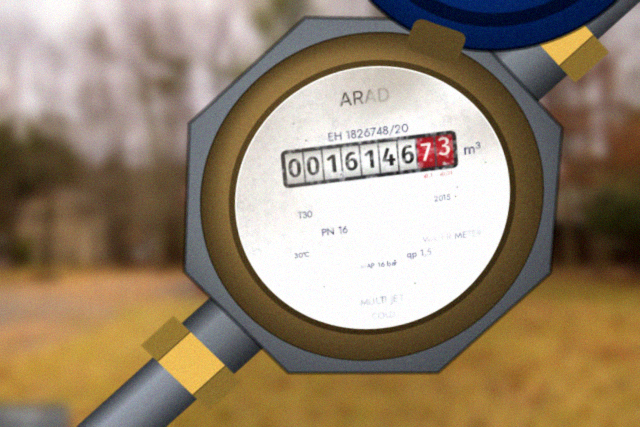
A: 16146.73 m³
